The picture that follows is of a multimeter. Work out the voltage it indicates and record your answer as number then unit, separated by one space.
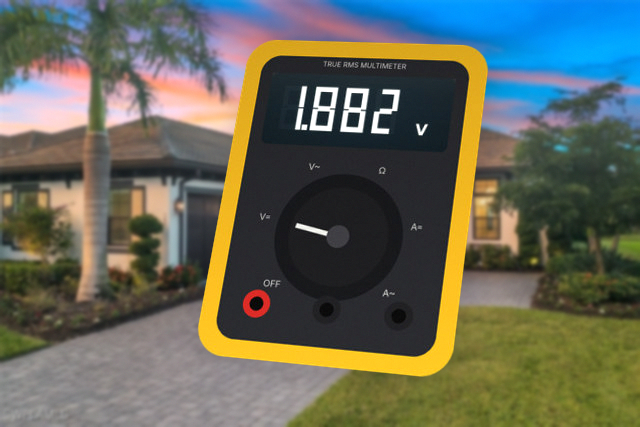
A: 1.882 V
